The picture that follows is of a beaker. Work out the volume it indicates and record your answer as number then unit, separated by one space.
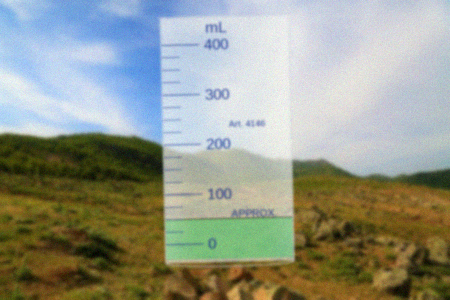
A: 50 mL
